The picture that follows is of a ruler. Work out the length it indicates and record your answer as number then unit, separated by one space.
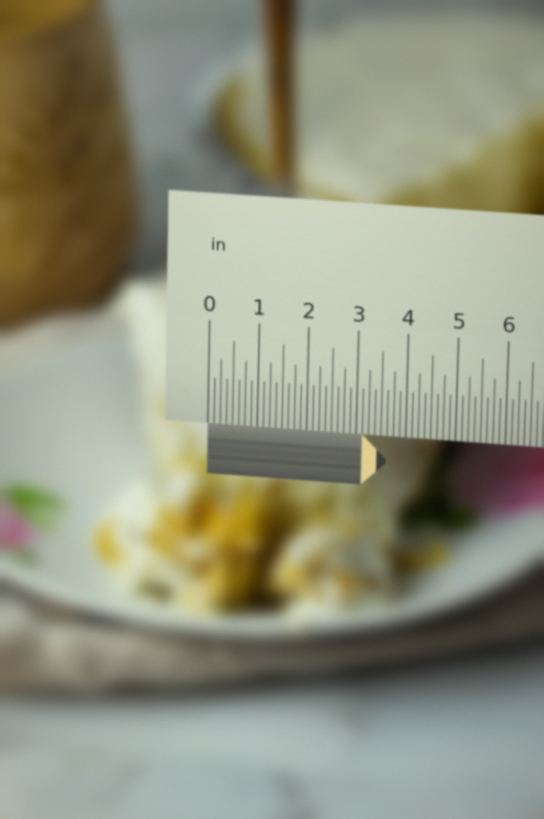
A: 3.625 in
